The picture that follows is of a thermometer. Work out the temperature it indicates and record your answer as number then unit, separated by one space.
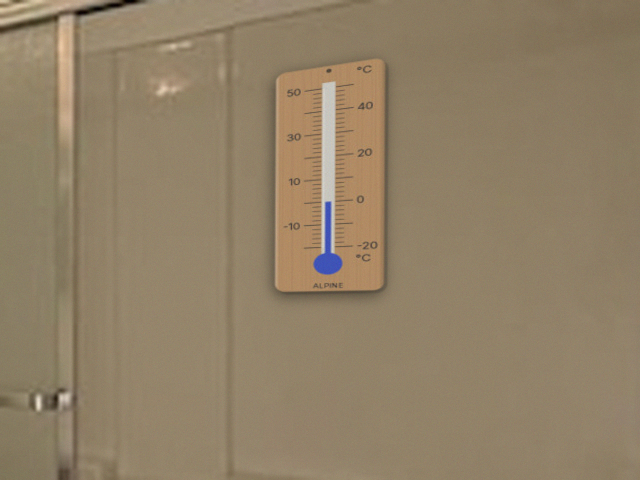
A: 0 °C
